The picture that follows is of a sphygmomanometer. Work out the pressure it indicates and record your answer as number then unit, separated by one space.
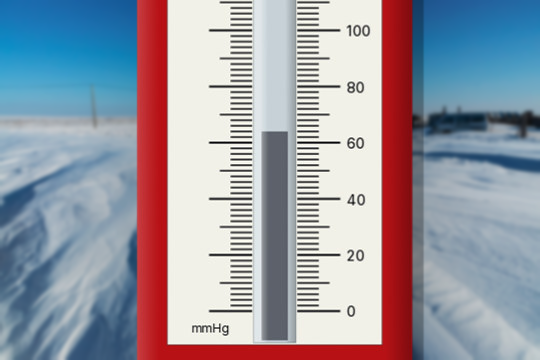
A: 64 mmHg
